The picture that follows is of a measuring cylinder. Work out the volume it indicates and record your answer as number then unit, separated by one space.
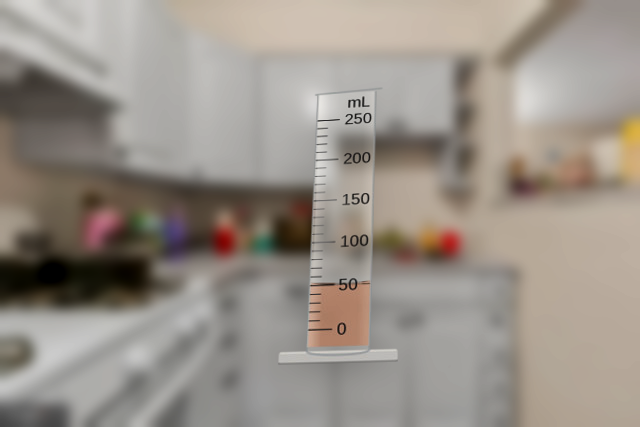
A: 50 mL
